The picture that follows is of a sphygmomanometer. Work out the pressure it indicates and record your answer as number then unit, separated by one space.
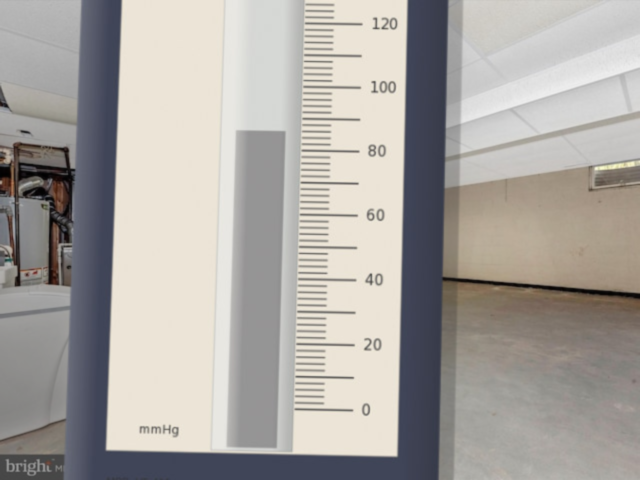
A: 86 mmHg
